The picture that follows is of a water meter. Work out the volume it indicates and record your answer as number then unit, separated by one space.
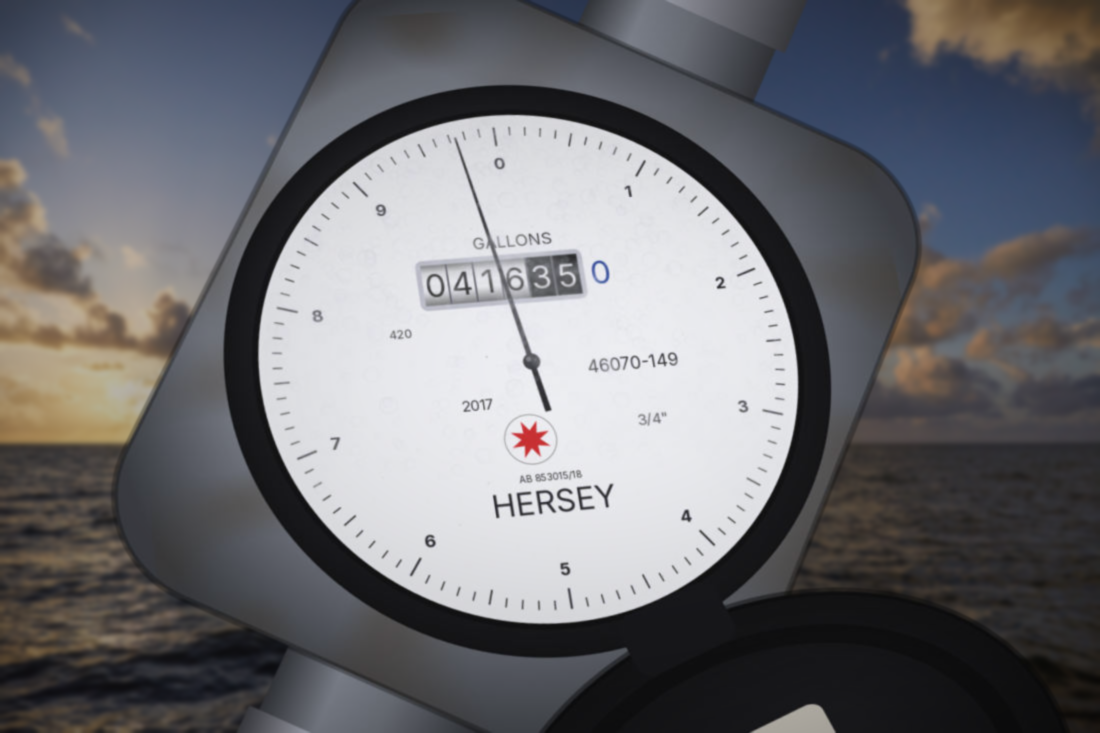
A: 416349.7 gal
